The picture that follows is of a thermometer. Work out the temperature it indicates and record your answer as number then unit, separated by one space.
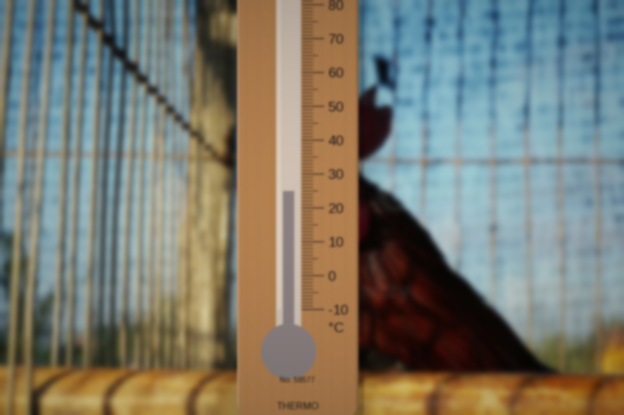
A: 25 °C
